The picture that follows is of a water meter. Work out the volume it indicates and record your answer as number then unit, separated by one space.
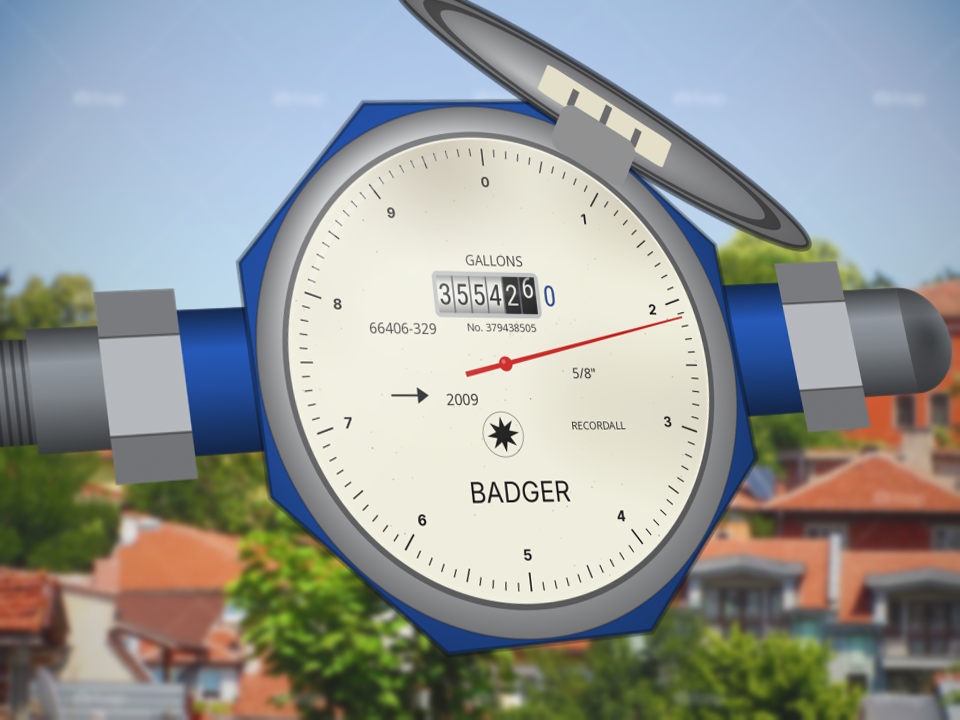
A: 3554262.1 gal
